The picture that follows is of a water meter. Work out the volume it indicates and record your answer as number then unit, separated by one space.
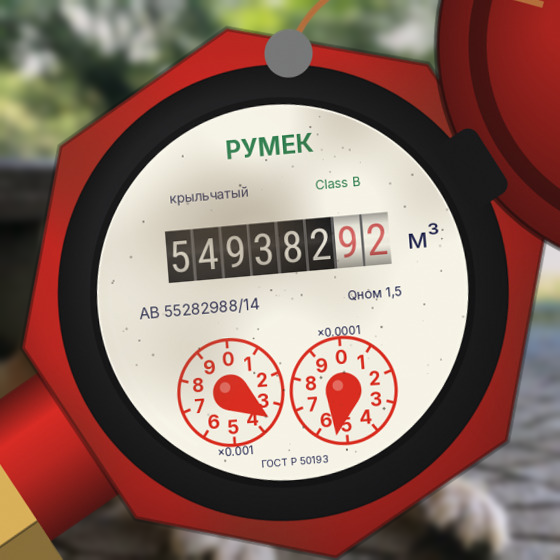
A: 549382.9235 m³
